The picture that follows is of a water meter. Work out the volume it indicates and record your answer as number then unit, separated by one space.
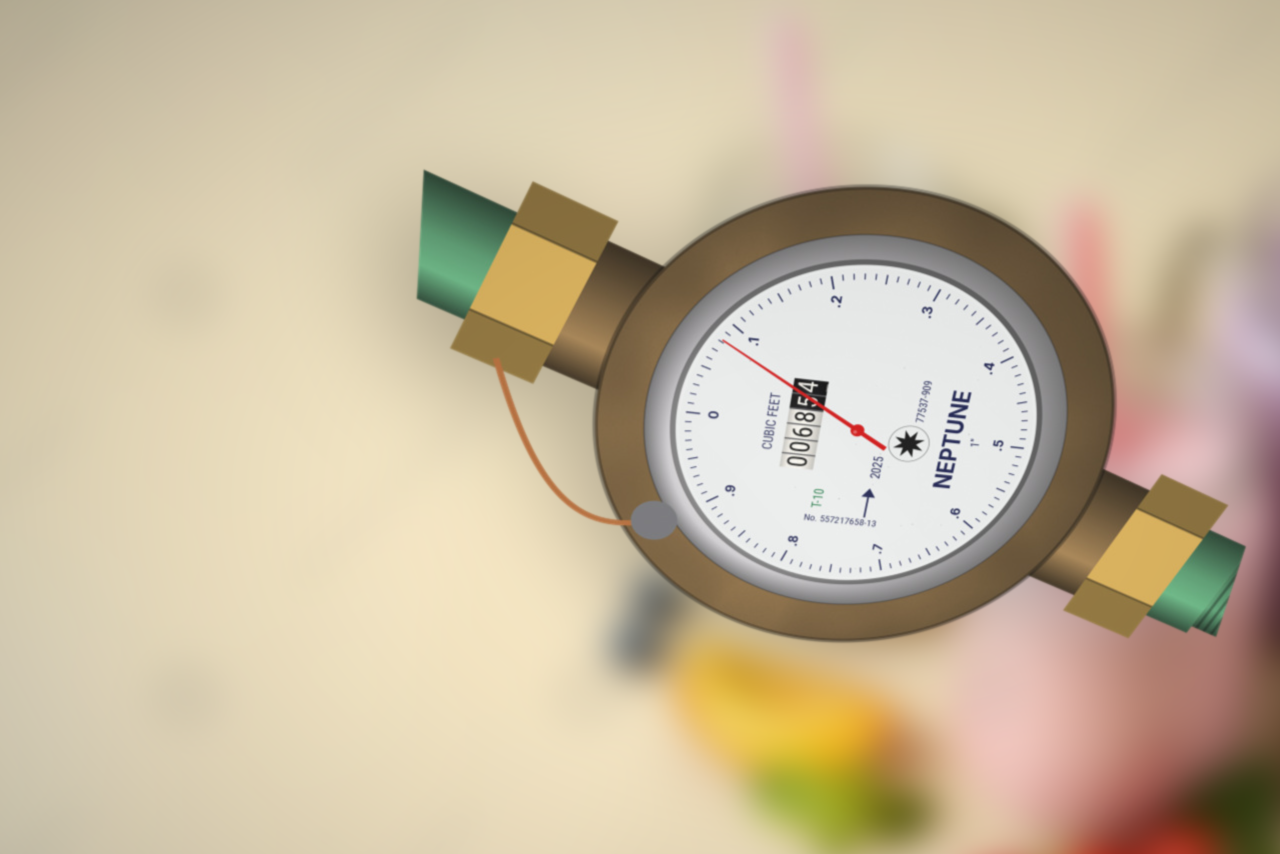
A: 6854.08 ft³
